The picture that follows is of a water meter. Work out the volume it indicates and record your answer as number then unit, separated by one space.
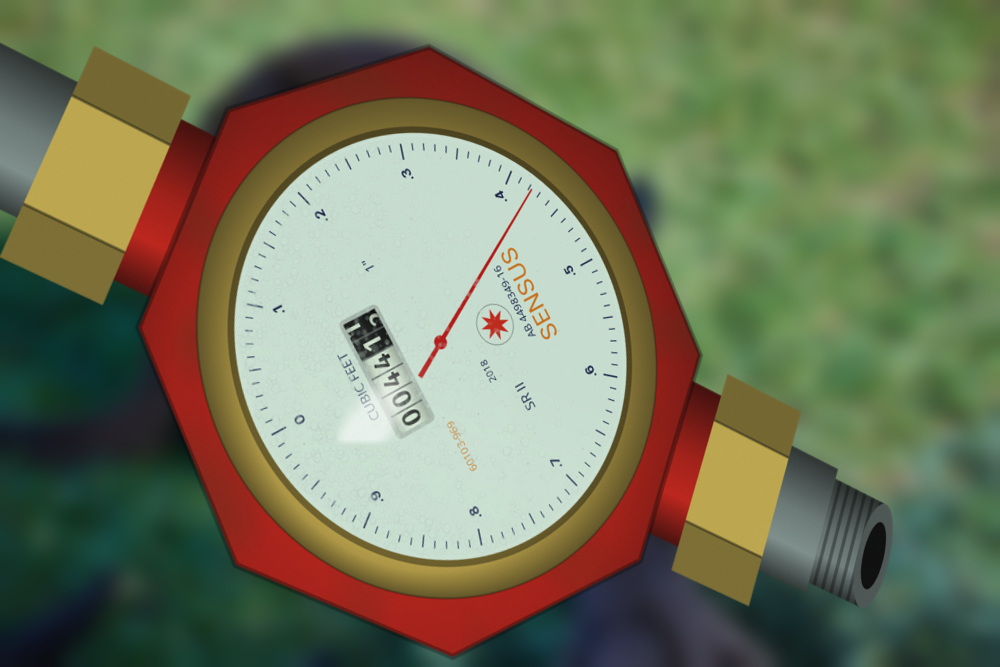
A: 4411.42 ft³
